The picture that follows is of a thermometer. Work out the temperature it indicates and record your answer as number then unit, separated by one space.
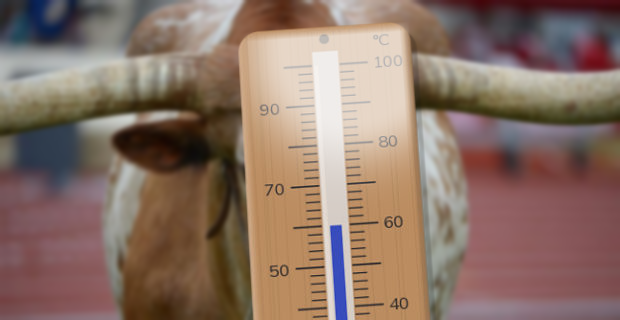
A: 60 °C
